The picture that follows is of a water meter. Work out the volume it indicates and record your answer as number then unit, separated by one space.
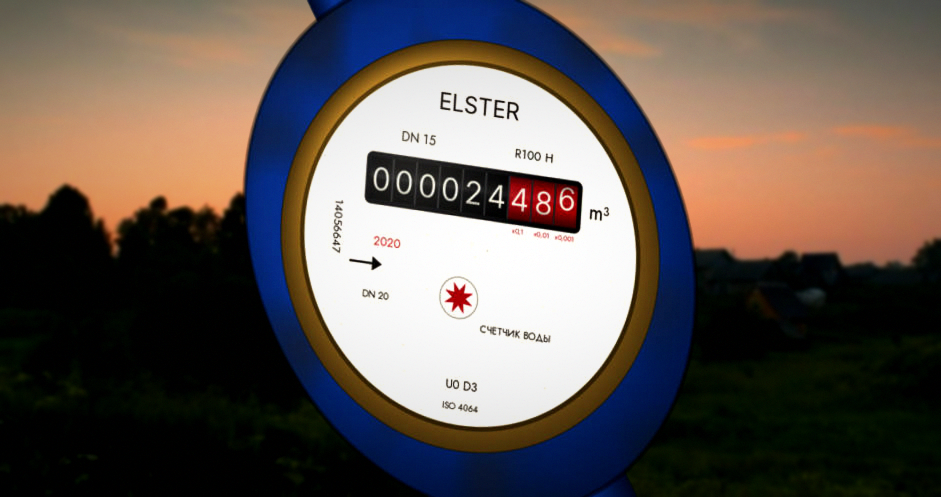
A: 24.486 m³
